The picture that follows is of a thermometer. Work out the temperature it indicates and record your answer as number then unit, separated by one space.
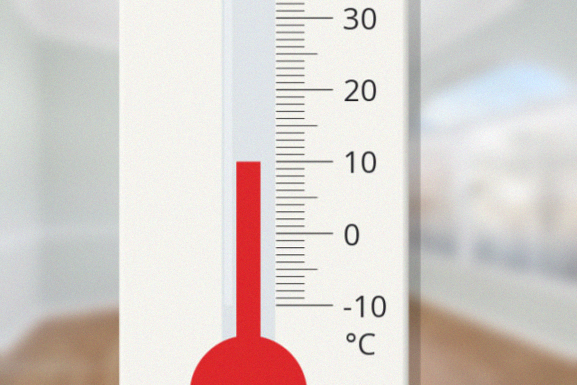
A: 10 °C
